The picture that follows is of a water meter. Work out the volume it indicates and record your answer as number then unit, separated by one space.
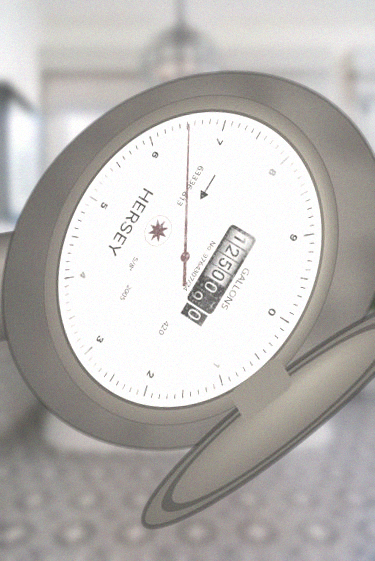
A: 1250086.5 gal
